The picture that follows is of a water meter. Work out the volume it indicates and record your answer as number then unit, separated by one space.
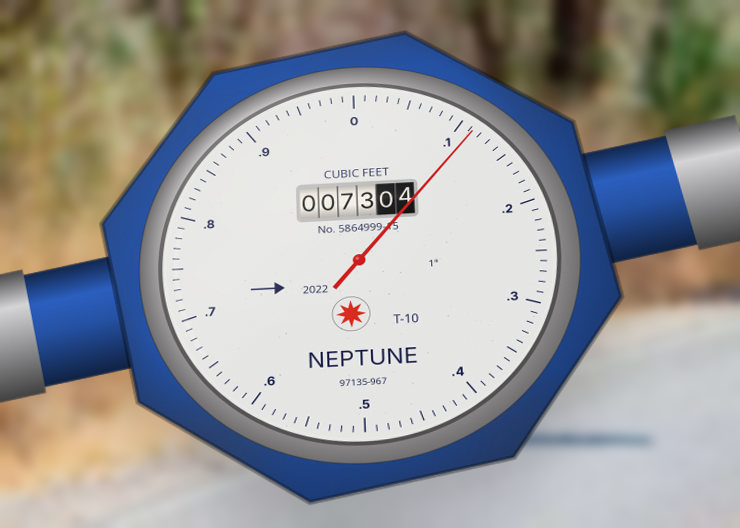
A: 7304.11 ft³
